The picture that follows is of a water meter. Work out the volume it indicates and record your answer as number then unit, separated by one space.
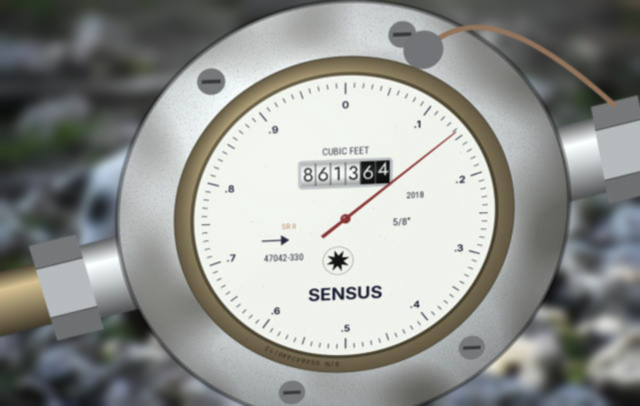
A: 861364.14 ft³
